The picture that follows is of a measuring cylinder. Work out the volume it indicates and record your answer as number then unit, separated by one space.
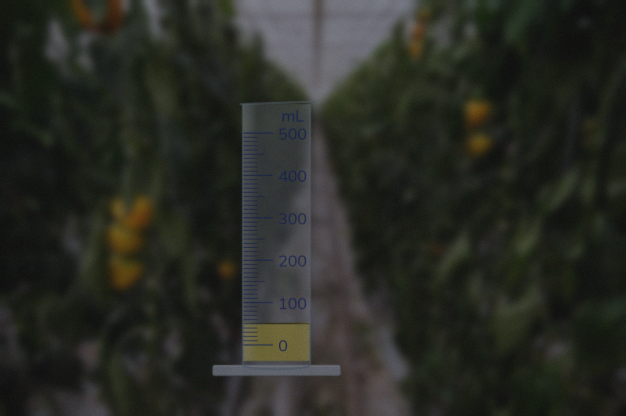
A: 50 mL
